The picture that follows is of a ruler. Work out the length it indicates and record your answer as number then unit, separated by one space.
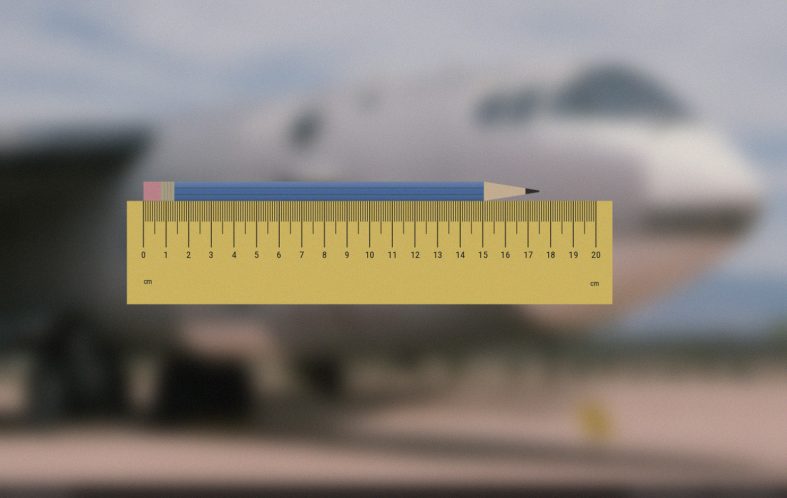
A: 17.5 cm
